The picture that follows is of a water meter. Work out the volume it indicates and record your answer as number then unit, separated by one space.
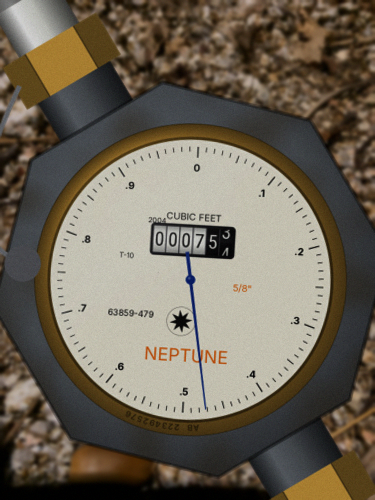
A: 753.47 ft³
